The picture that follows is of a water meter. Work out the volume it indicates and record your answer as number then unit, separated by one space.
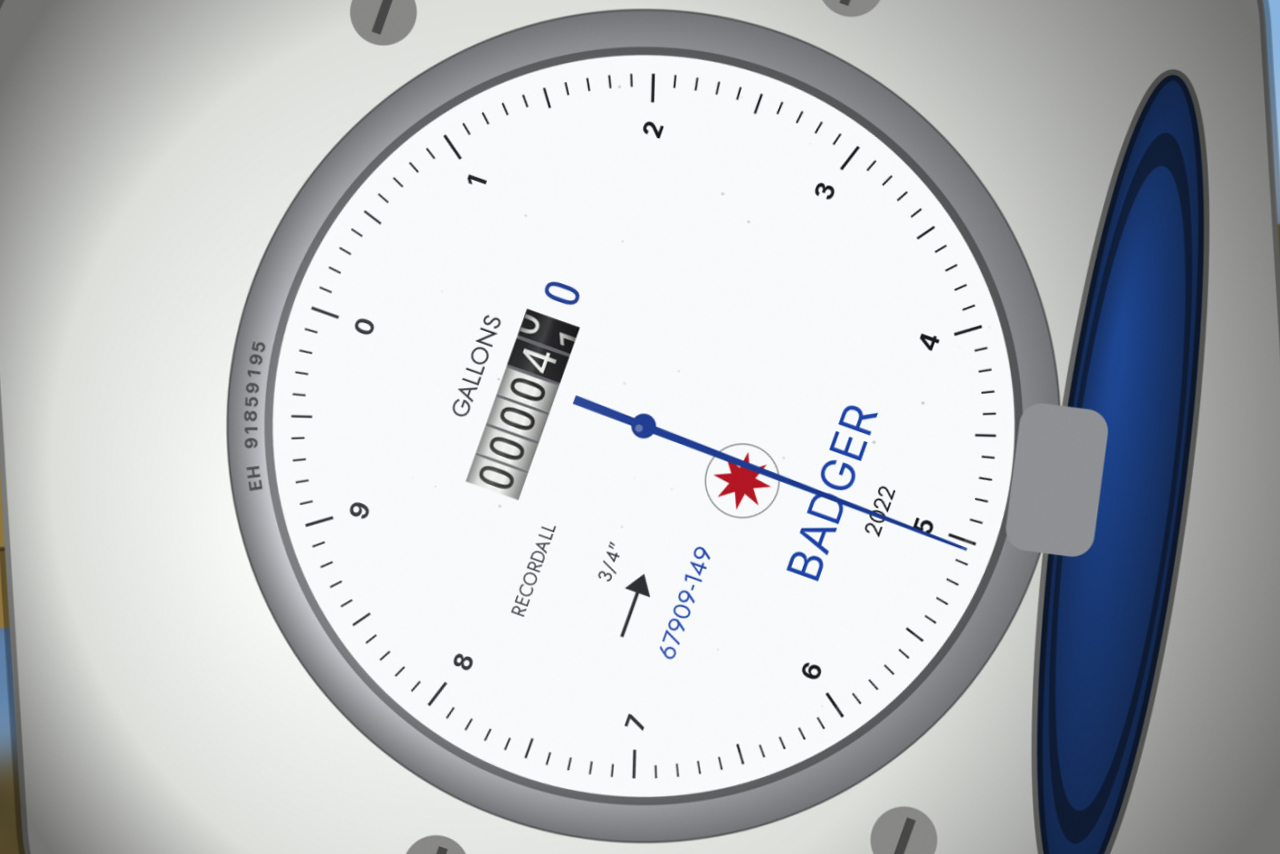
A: 405.0 gal
